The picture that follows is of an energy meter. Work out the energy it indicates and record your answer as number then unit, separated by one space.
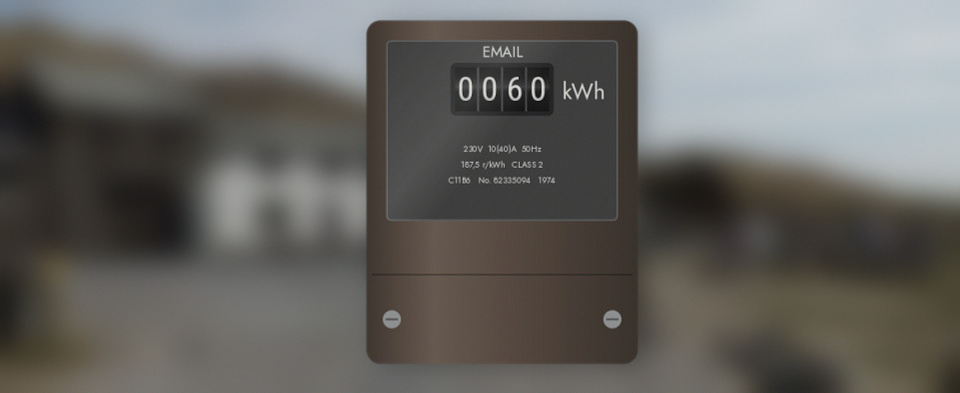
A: 60 kWh
